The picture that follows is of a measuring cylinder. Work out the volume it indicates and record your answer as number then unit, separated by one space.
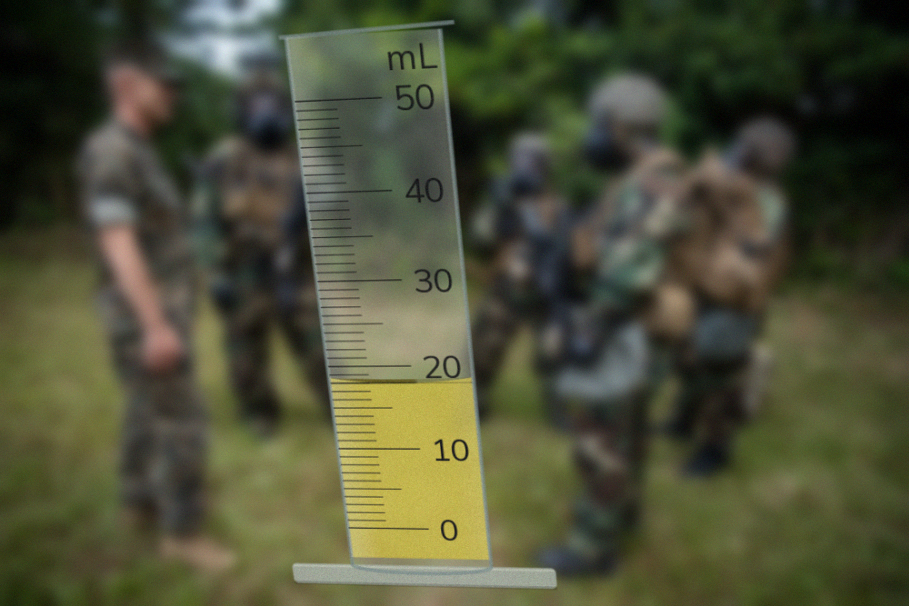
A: 18 mL
